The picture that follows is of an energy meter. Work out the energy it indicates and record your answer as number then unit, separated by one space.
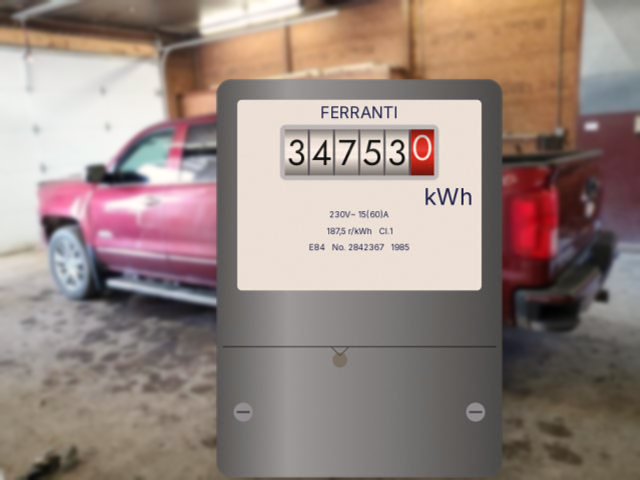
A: 34753.0 kWh
